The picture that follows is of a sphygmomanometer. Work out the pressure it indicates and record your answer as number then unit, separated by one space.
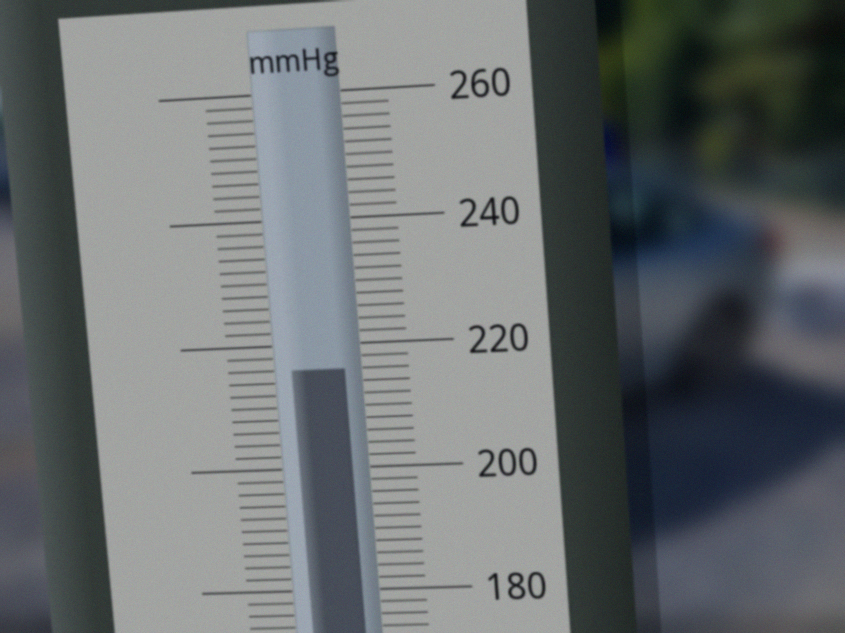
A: 216 mmHg
